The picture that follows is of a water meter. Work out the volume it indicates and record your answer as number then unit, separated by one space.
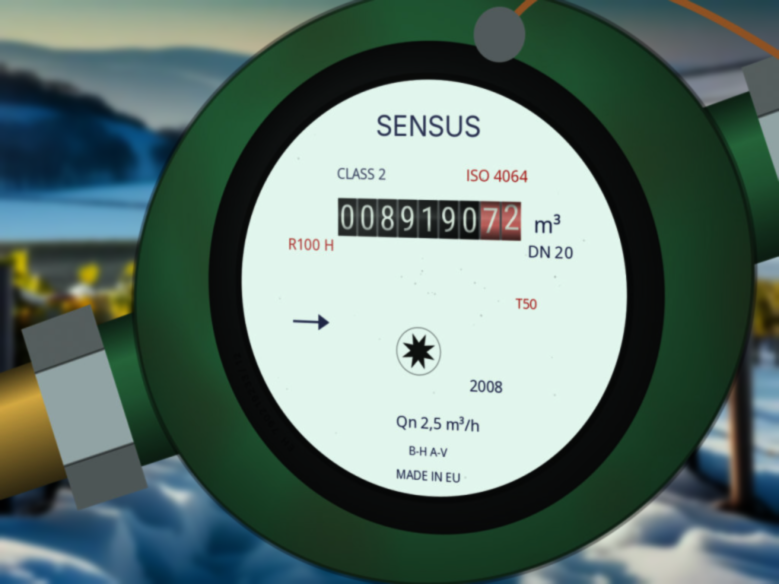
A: 89190.72 m³
